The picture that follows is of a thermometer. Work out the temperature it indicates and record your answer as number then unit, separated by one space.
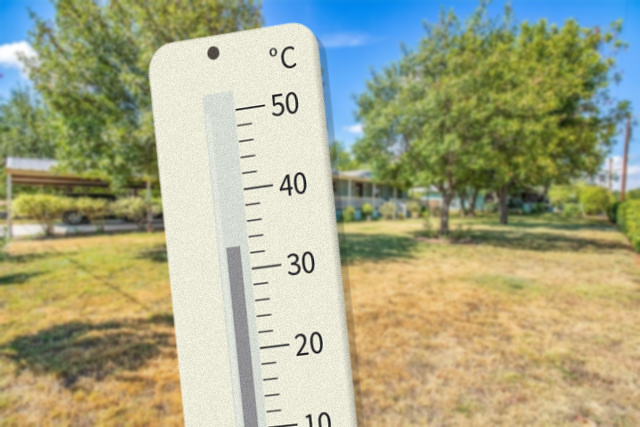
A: 33 °C
